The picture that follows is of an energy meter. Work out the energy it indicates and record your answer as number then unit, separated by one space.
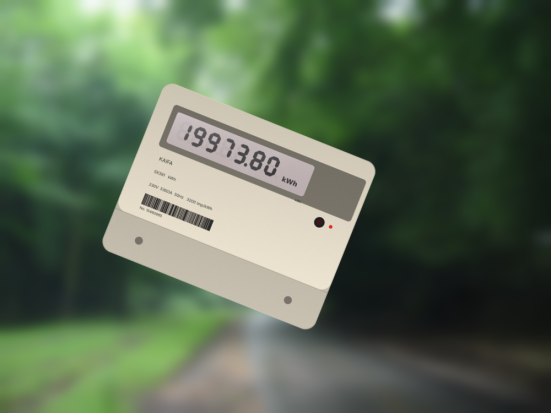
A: 19973.80 kWh
